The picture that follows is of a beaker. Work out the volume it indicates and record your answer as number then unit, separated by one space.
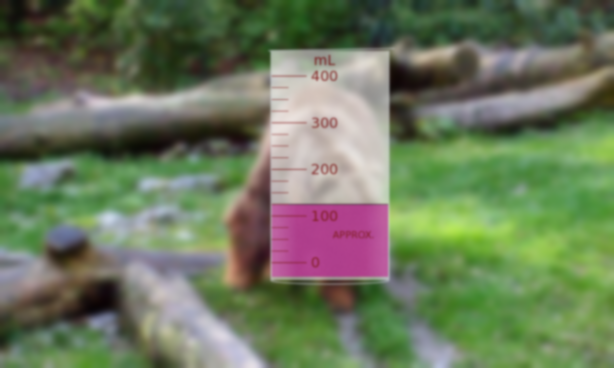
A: 125 mL
